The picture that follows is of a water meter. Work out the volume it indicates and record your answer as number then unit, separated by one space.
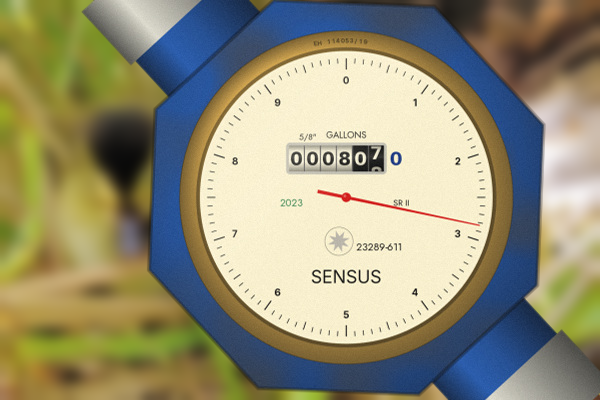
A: 8072.8 gal
